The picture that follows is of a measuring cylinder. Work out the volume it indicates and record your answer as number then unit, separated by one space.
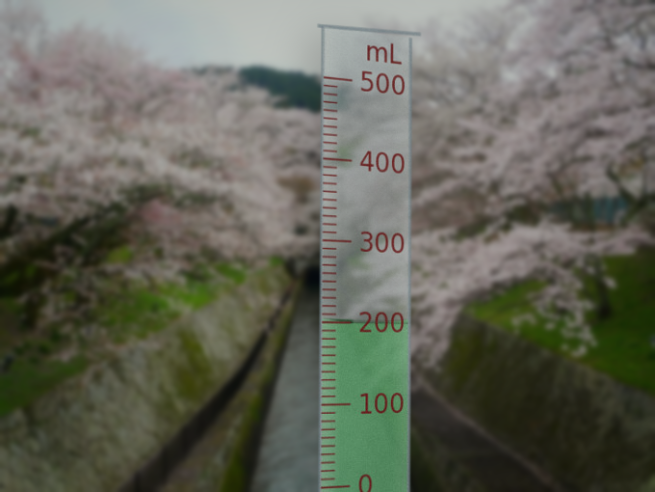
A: 200 mL
